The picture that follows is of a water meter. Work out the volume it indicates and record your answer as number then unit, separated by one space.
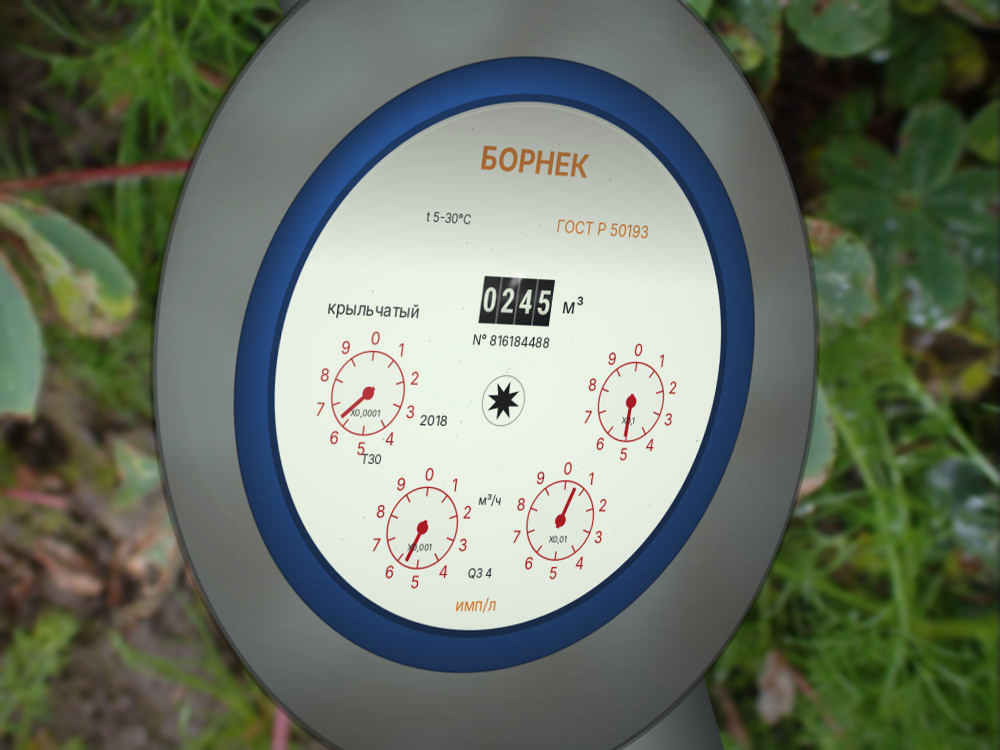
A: 245.5056 m³
